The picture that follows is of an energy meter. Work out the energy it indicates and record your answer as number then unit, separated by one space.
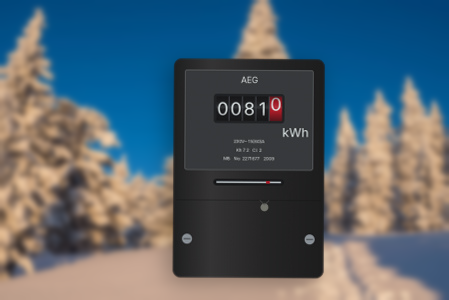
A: 81.0 kWh
